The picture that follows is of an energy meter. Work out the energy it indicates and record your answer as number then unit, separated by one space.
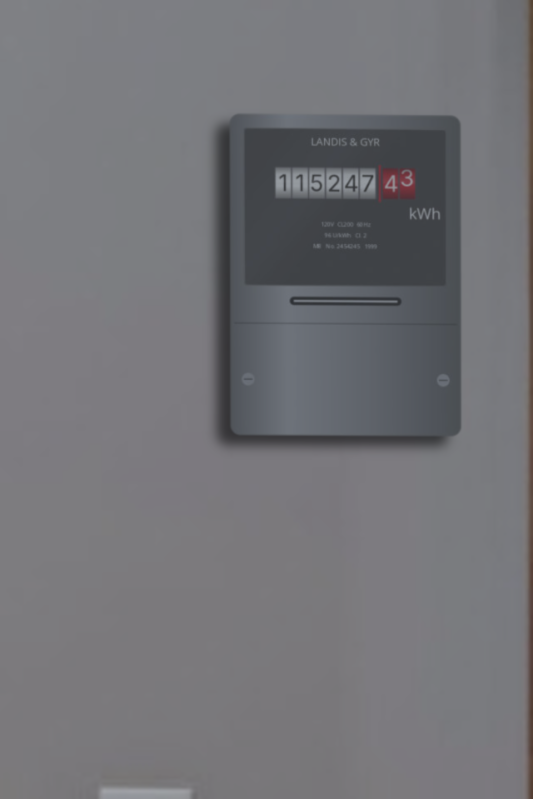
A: 115247.43 kWh
